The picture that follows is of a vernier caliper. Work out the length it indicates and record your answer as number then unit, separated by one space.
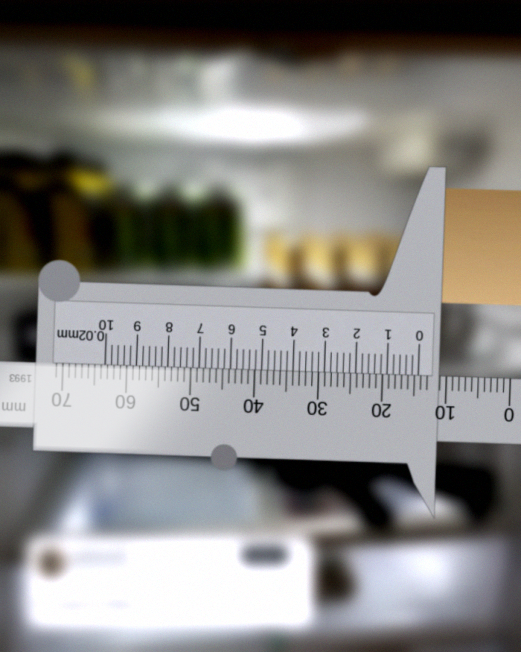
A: 14.4 mm
